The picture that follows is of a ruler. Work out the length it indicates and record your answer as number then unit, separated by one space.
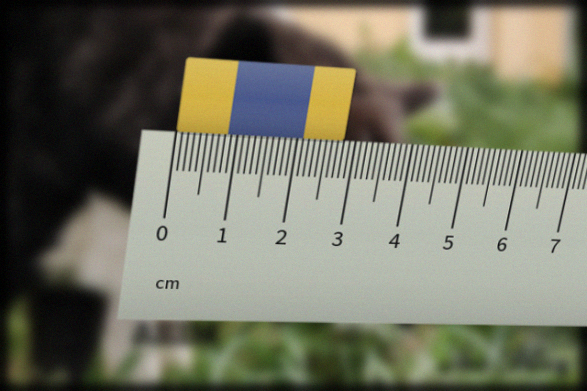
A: 2.8 cm
